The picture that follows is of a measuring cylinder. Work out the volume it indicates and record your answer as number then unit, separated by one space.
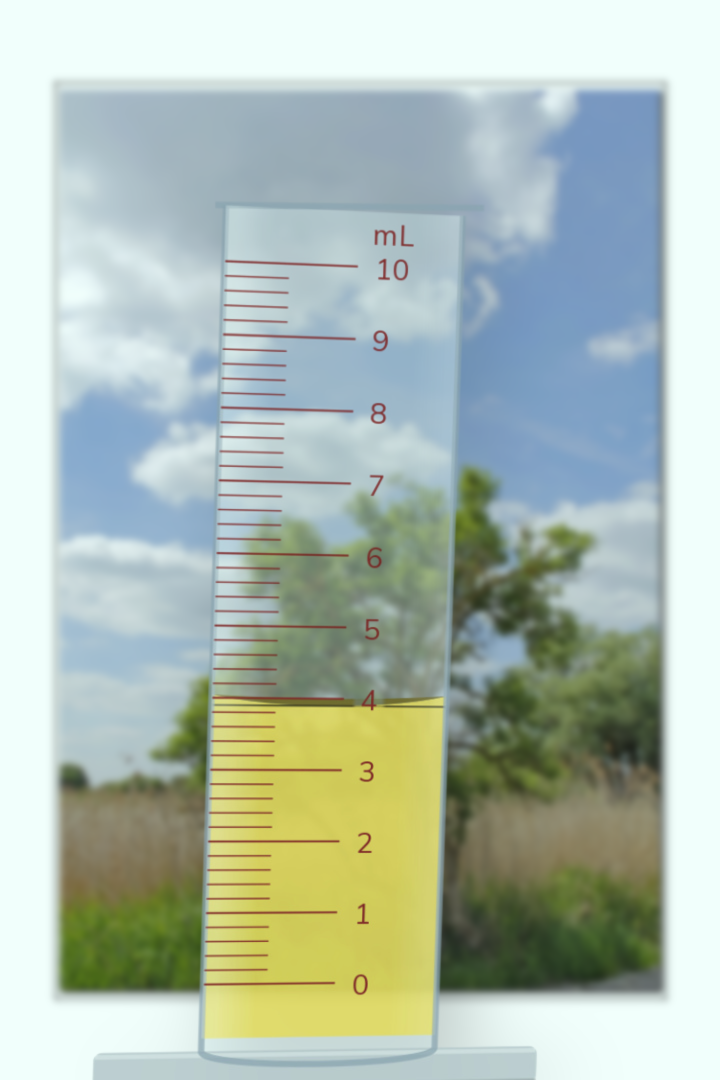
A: 3.9 mL
